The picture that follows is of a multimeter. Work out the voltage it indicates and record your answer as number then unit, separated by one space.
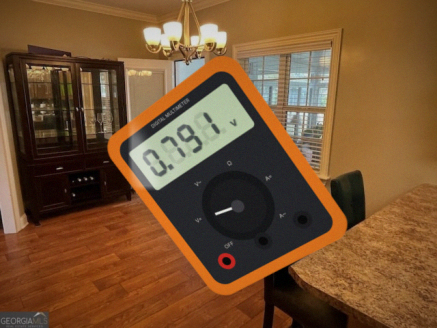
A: 0.791 V
